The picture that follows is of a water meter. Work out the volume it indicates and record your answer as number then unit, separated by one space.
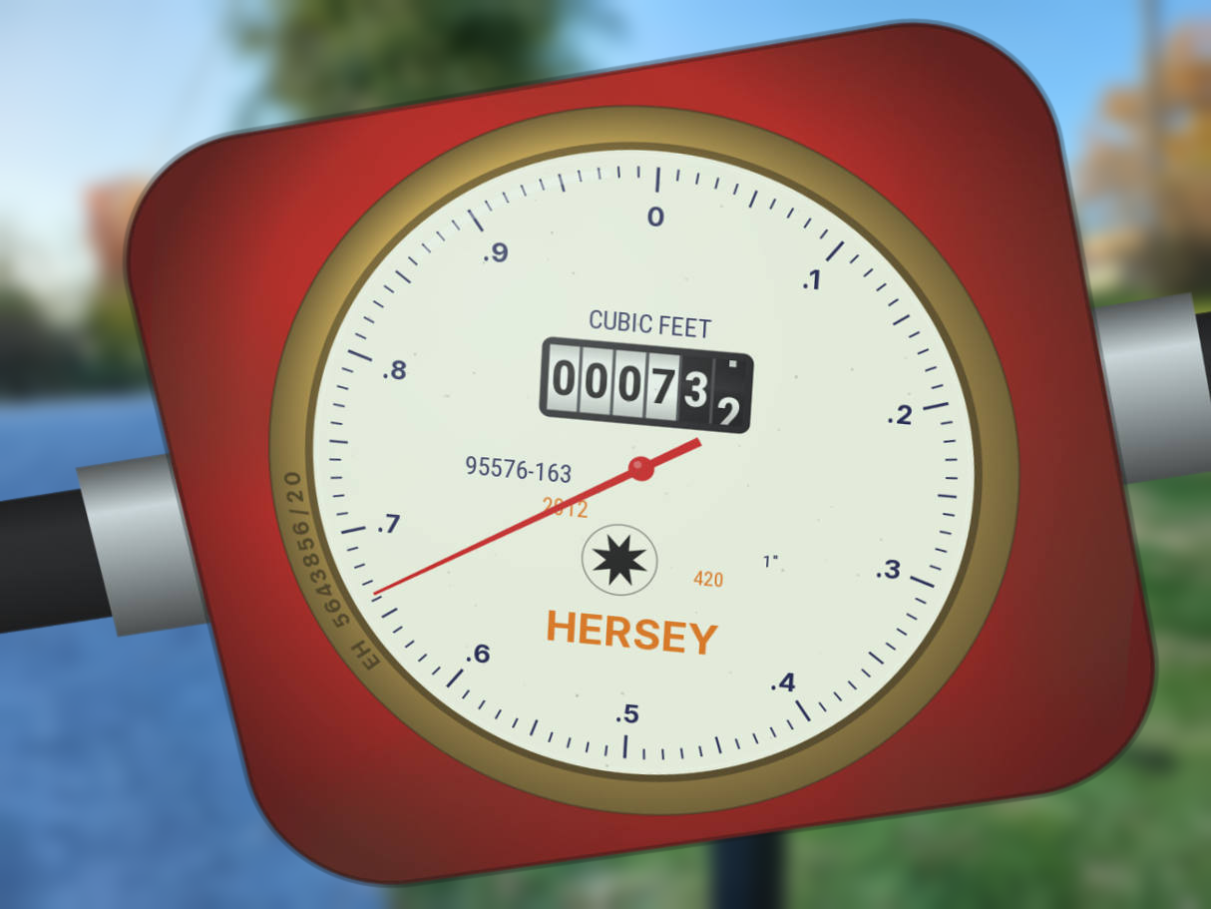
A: 731.66 ft³
